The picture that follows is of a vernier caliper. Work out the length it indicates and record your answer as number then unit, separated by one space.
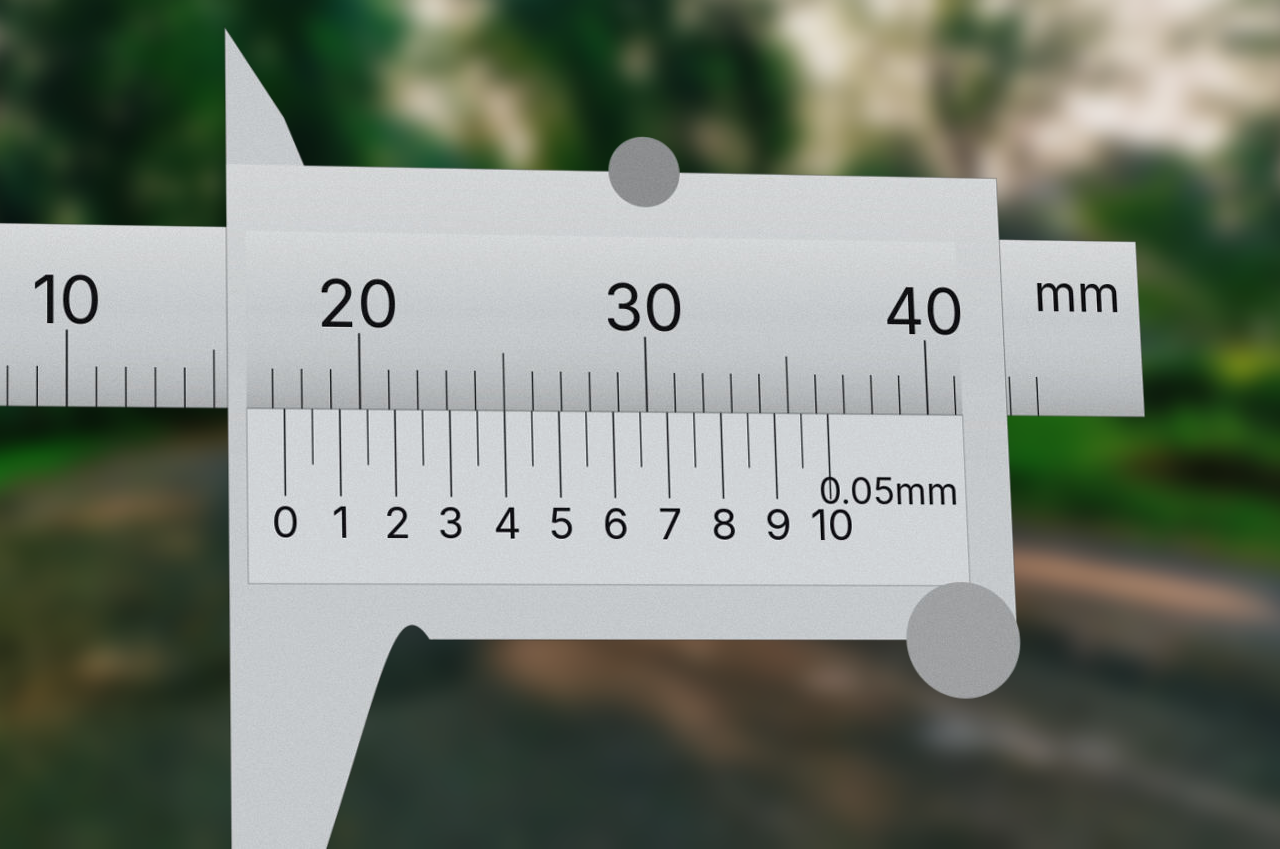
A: 17.40 mm
